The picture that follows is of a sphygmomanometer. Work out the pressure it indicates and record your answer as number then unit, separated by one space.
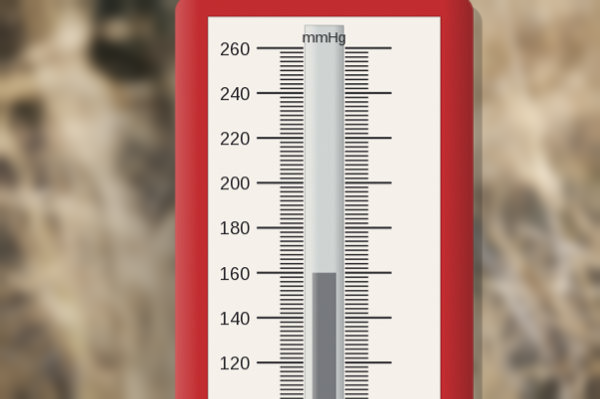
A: 160 mmHg
